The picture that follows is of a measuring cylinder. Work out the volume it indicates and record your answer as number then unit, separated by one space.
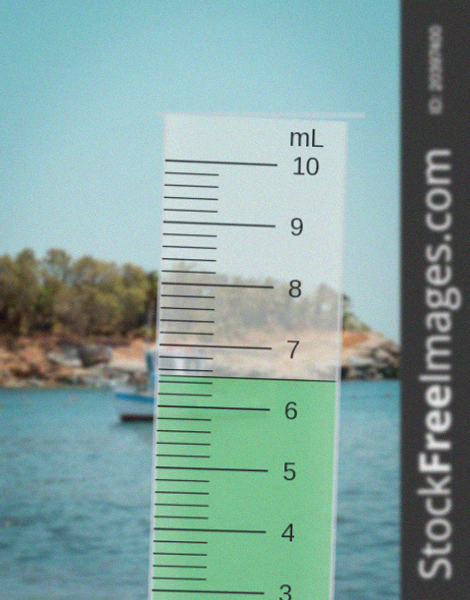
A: 6.5 mL
